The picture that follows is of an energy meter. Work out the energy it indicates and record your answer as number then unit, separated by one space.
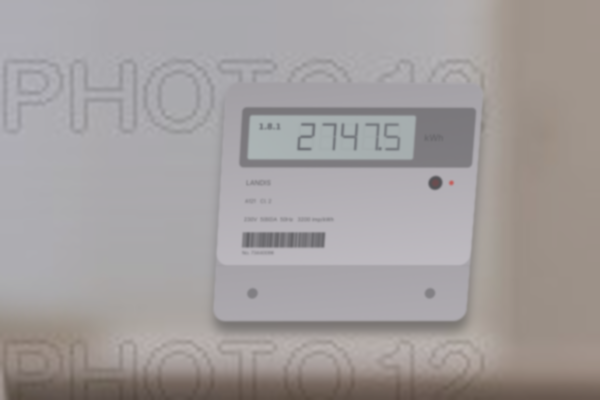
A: 2747.5 kWh
